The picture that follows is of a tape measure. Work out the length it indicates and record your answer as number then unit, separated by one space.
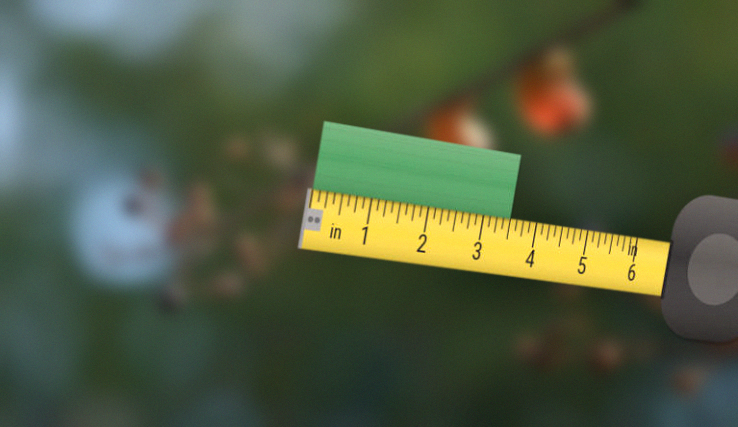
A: 3.5 in
